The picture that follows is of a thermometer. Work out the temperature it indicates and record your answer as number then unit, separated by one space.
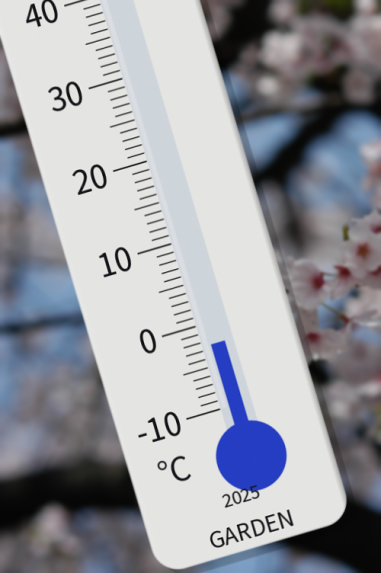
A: -2.5 °C
